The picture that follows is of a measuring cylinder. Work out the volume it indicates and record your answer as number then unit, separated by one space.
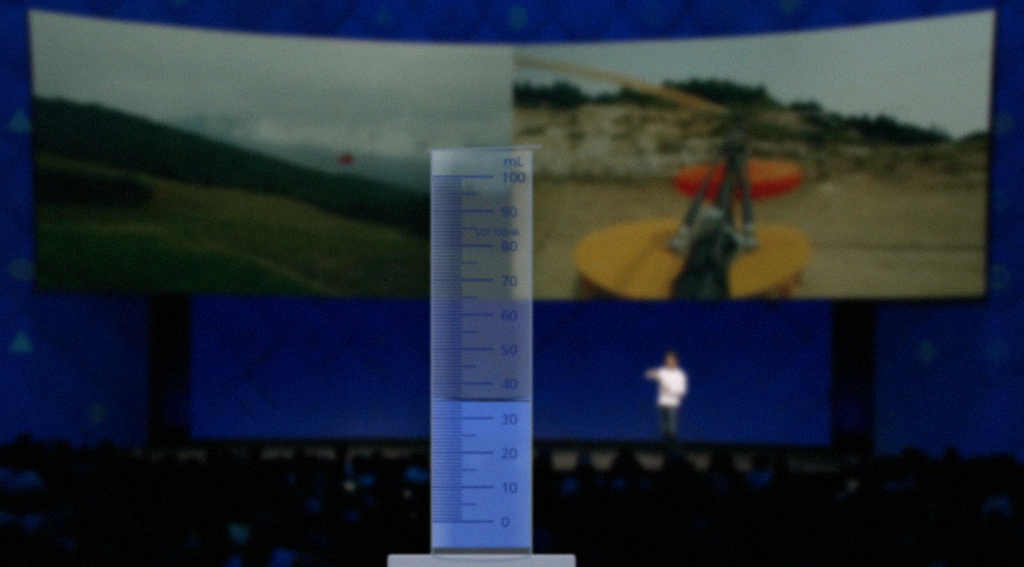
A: 35 mL
